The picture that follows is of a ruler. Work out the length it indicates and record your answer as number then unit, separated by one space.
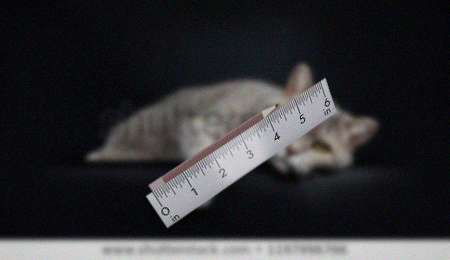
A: 4.5 in
